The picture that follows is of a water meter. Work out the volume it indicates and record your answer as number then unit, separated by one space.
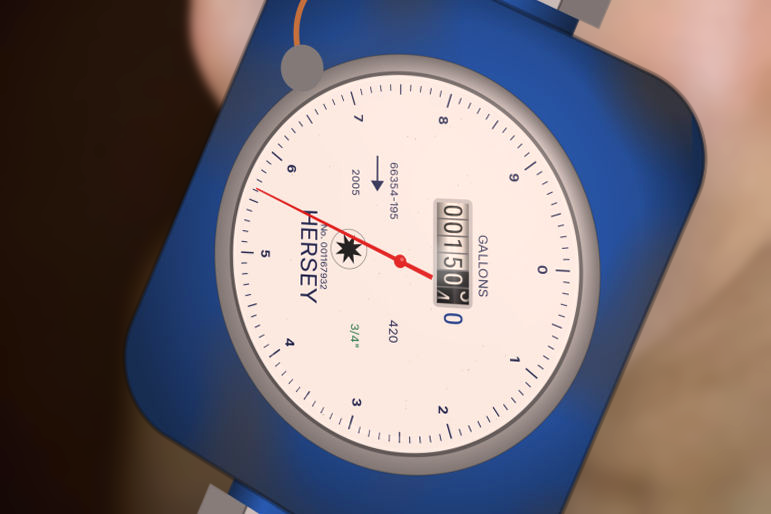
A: 15035.6 gal
